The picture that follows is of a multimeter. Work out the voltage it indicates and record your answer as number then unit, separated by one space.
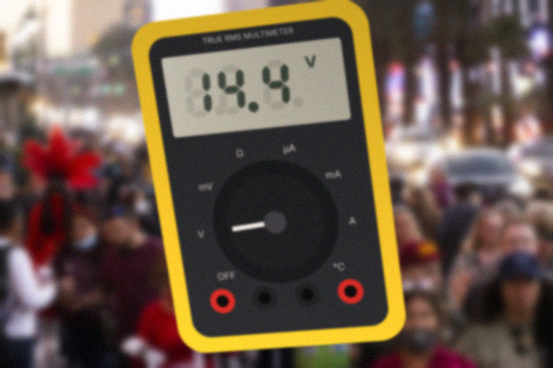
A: 14.4 V
